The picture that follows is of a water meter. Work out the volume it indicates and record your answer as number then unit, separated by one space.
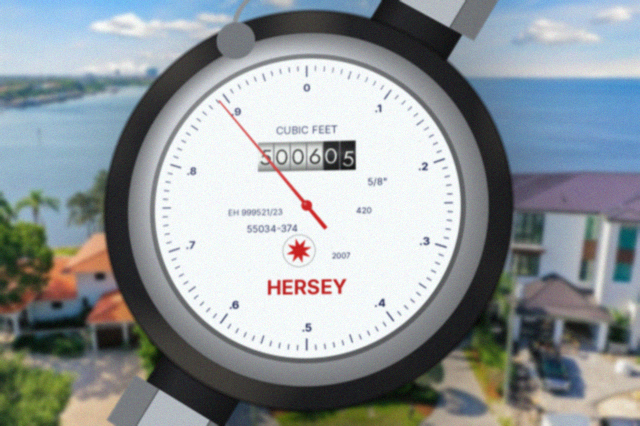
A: 500604.89 ft³
